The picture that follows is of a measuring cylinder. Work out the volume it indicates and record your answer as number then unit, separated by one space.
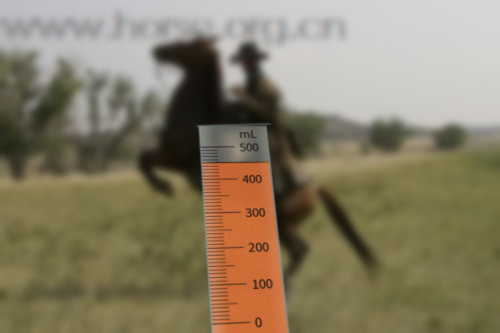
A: 450 mL
